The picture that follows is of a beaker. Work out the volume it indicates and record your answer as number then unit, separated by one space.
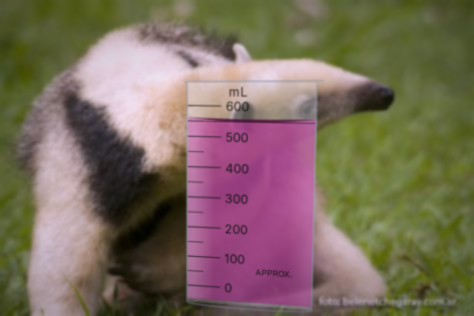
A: 550 mL
